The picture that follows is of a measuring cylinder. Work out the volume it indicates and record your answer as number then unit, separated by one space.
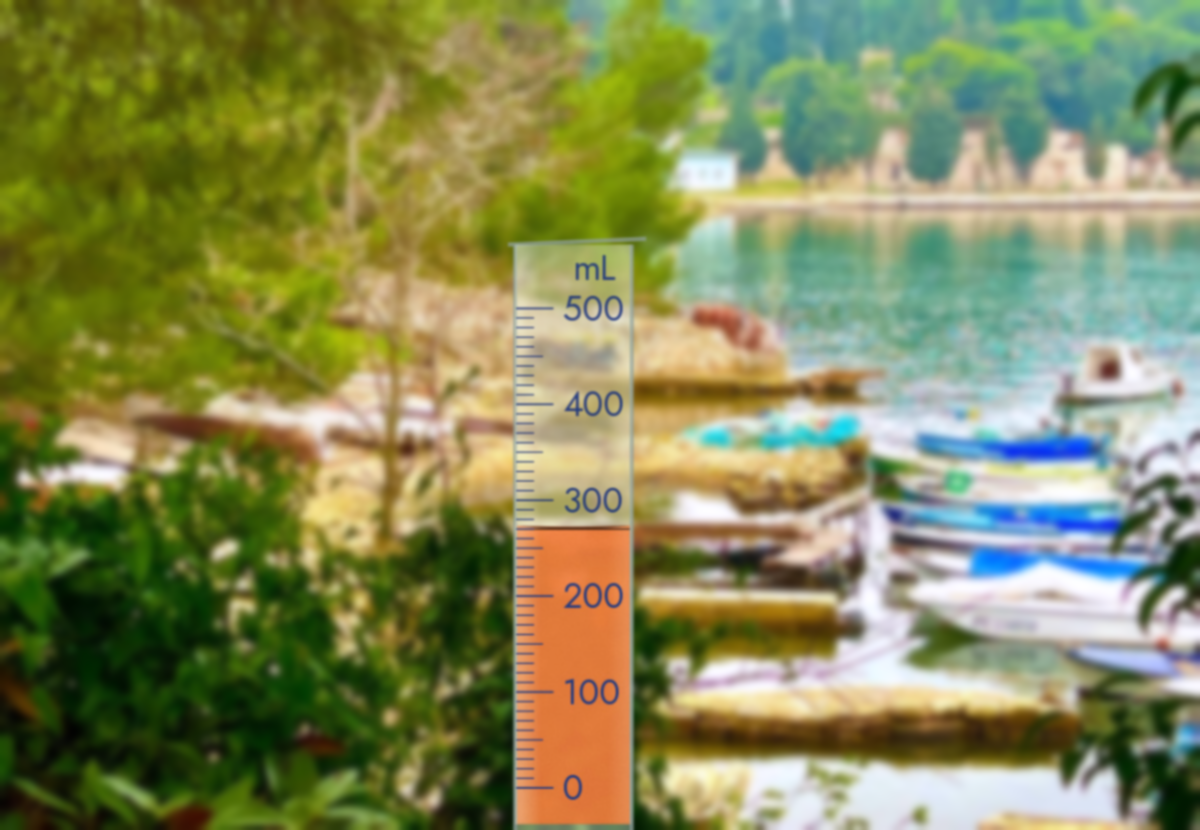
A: 270 mL
